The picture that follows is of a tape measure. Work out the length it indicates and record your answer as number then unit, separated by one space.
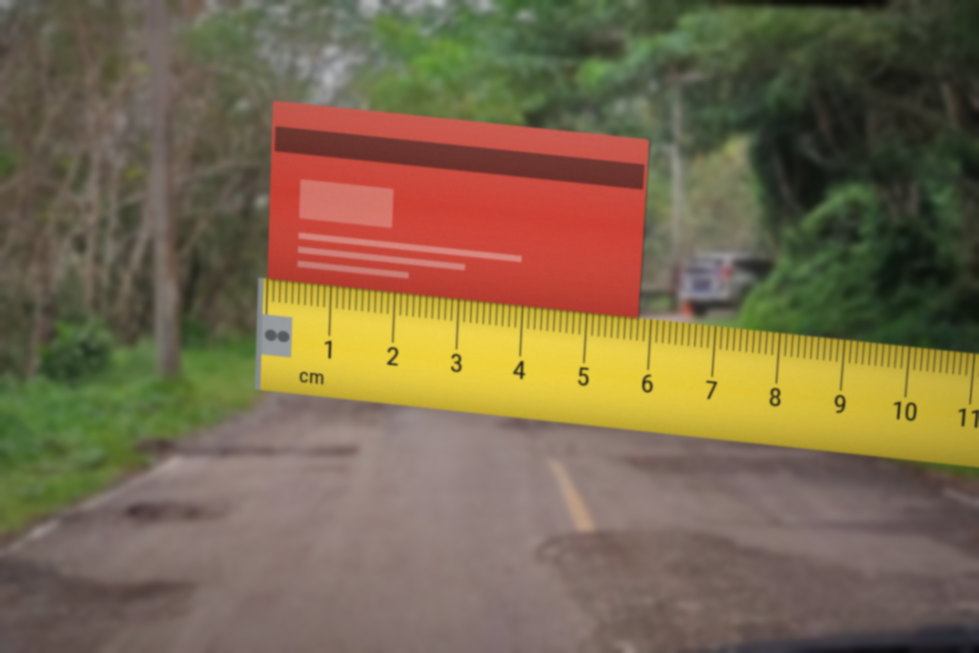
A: 5.8 cm
